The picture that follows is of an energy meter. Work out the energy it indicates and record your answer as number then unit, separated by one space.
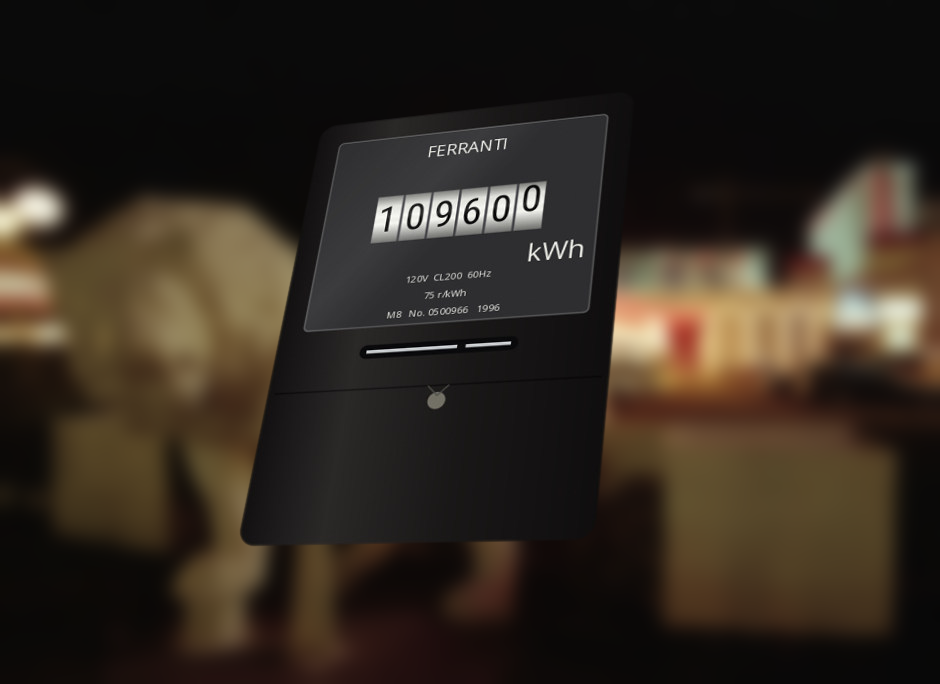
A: 109600 kWh
